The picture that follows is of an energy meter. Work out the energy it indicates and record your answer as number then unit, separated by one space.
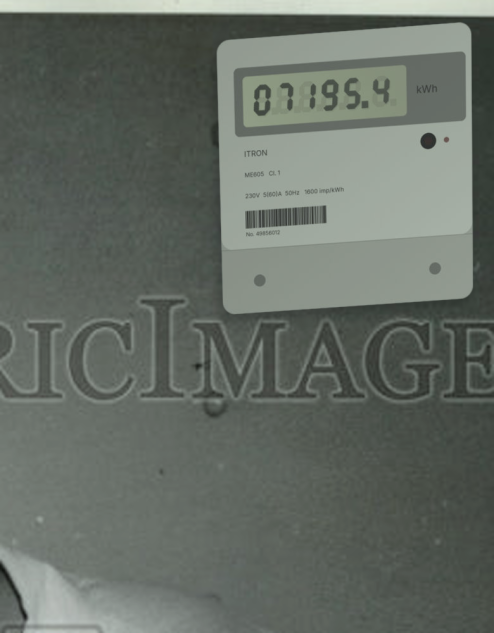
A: 7195.4 kWh
